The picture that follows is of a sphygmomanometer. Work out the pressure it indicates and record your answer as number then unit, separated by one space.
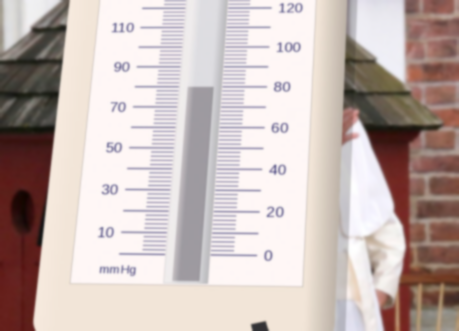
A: 80 mmHg
